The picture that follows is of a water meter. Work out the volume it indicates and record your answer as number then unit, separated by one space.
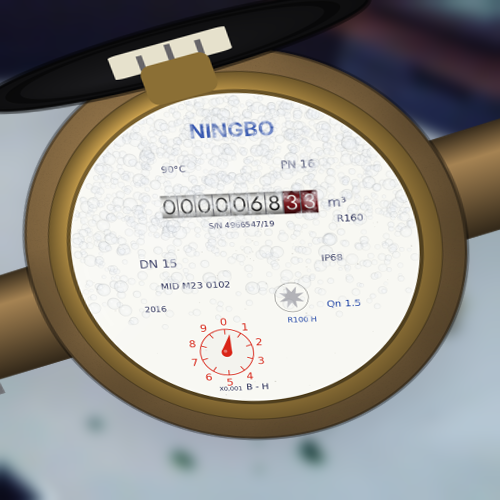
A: 68.330 m³
